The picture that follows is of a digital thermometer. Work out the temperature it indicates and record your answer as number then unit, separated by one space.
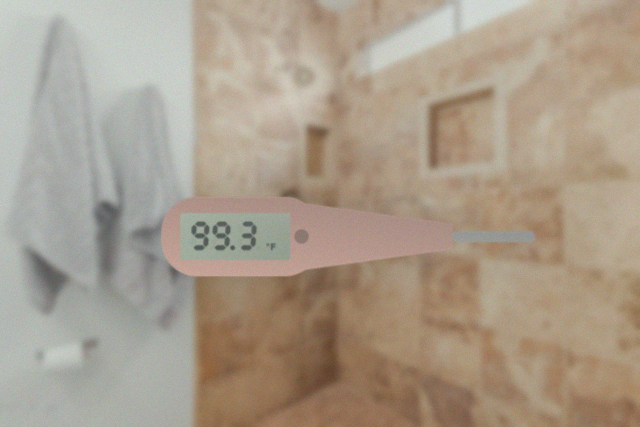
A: 99.3 °F
